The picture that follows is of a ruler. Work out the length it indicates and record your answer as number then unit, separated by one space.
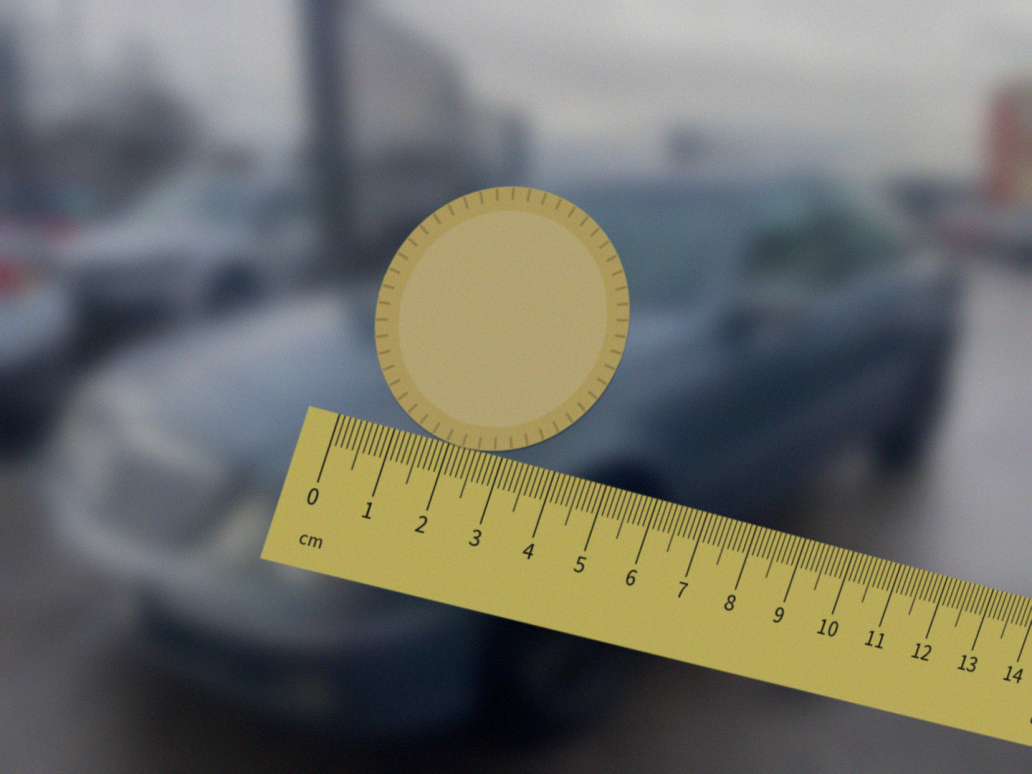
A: 4.5 cm
